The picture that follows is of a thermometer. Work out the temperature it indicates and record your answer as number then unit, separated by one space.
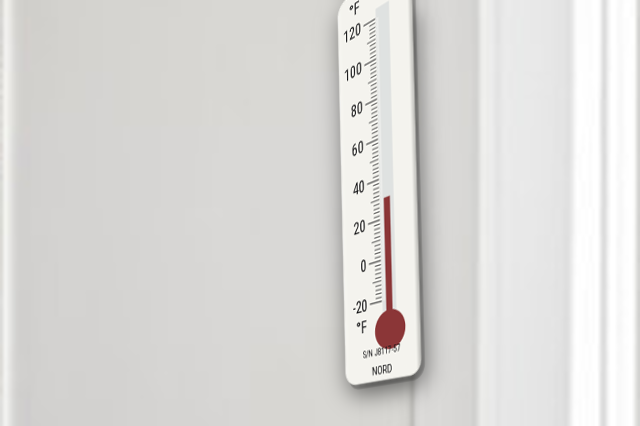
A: 30 °F
